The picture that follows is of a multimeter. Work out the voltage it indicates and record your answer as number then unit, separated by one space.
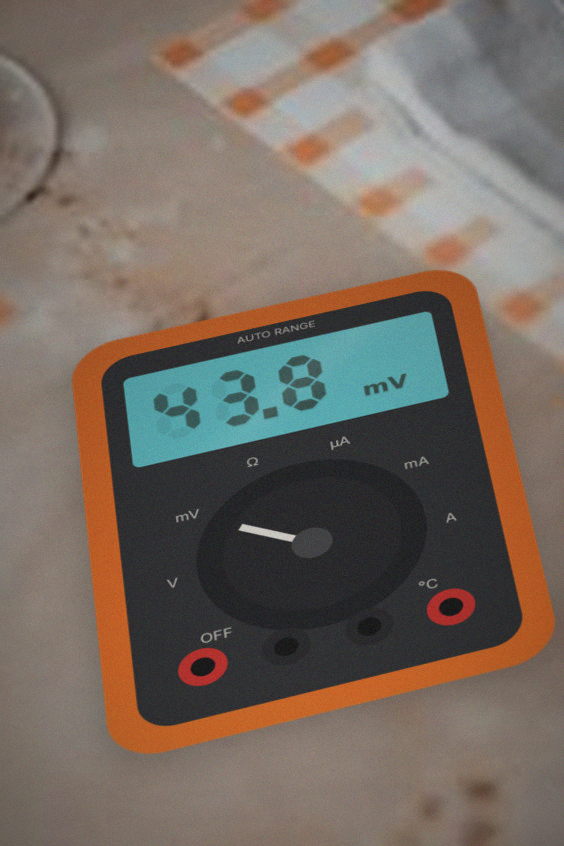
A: 43.8 mV
